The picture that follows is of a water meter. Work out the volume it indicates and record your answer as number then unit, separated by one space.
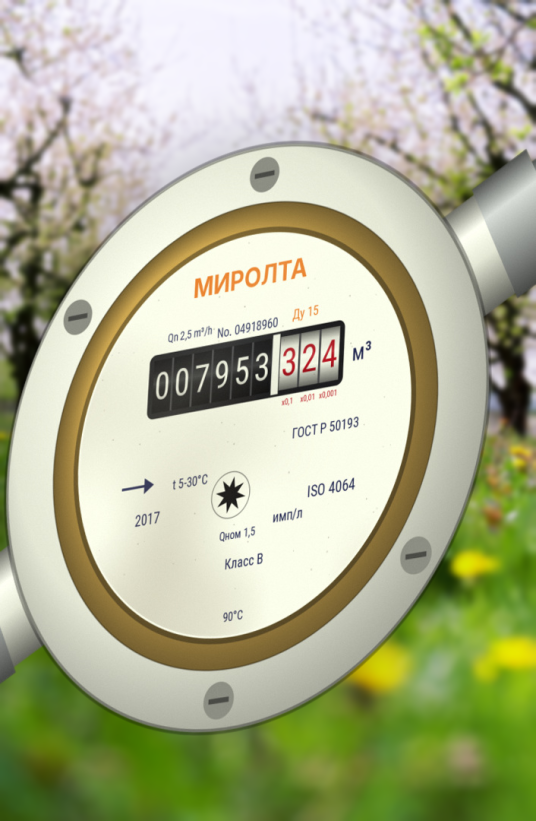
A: 7953.324 m³
